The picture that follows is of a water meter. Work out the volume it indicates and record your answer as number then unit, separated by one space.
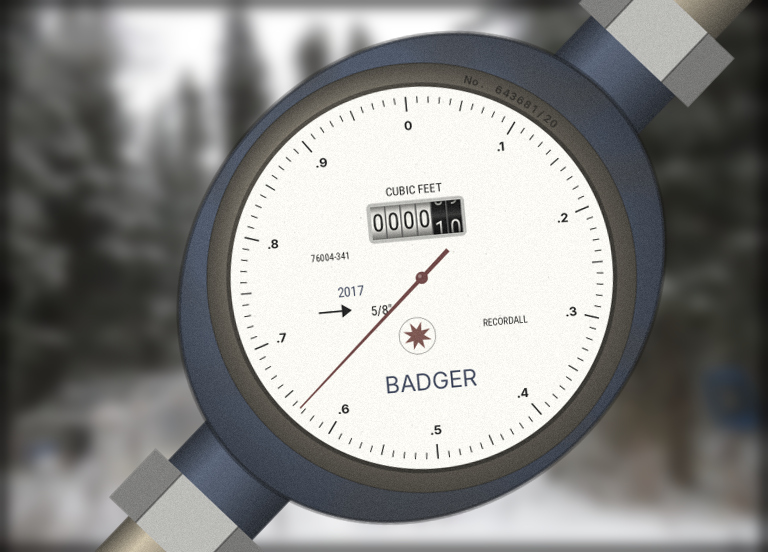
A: 9.63 ft³
